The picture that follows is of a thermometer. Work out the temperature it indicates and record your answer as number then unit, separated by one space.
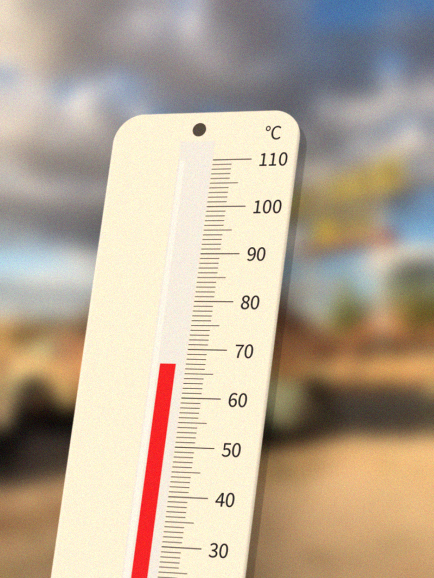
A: 67 °C
